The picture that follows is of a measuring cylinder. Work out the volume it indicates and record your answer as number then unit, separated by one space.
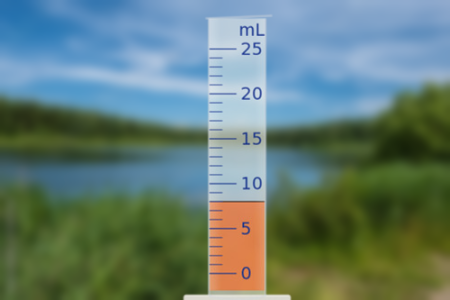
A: 8 mL
